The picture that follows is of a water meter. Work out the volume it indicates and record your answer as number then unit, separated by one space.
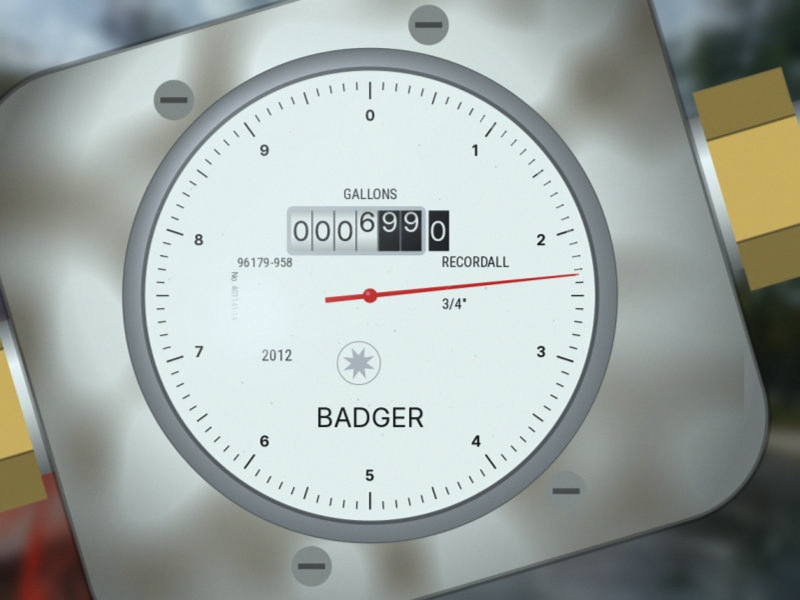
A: 6992.3 gal
